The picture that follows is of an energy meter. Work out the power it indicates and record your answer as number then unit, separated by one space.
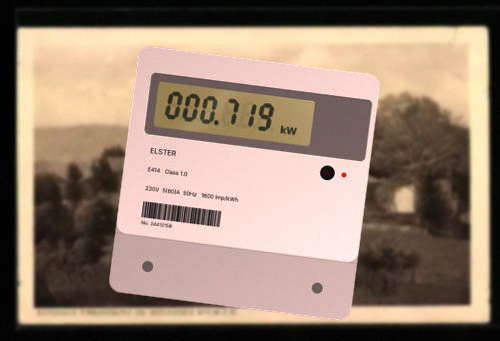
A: 0.719 kW
